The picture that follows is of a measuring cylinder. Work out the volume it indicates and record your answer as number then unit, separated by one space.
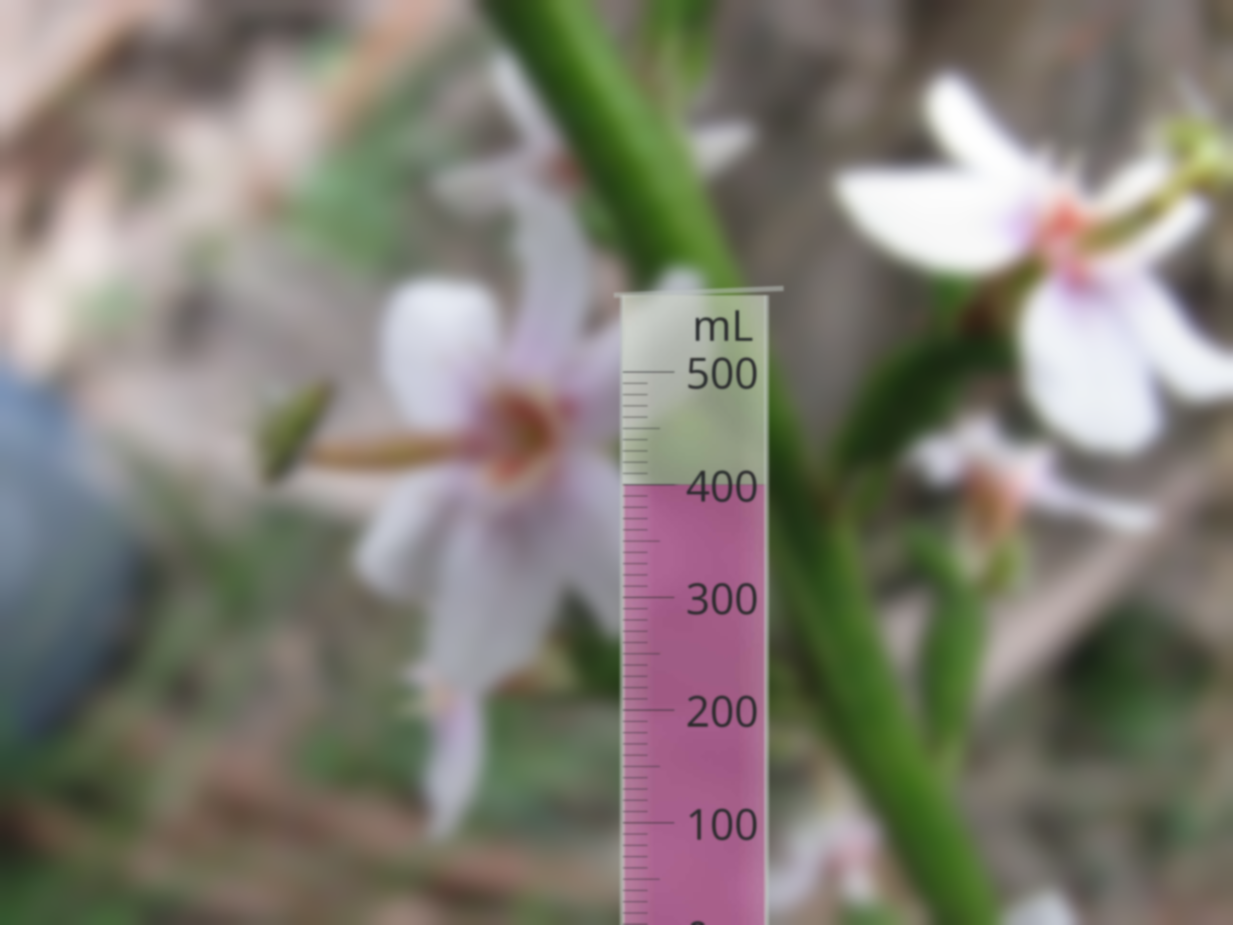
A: 400 mL
